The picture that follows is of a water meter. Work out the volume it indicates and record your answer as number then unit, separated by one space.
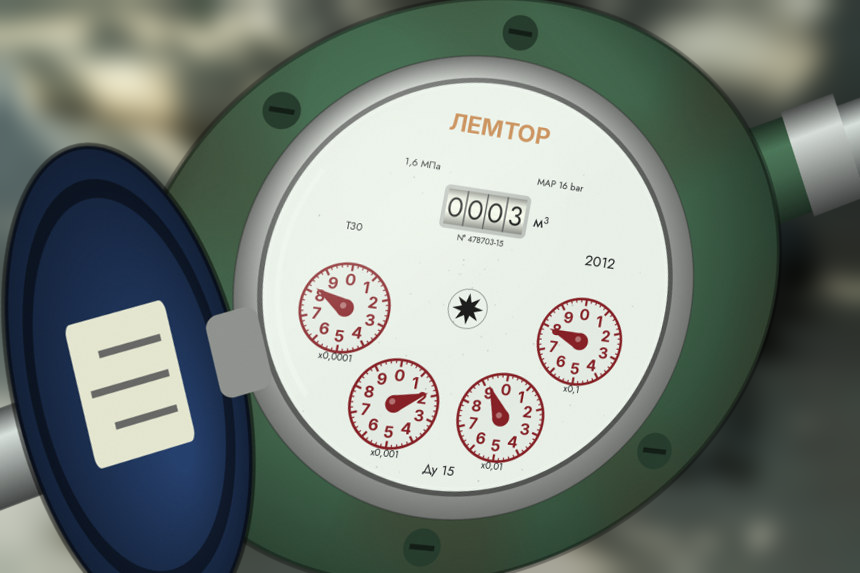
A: 3.7918 m³
